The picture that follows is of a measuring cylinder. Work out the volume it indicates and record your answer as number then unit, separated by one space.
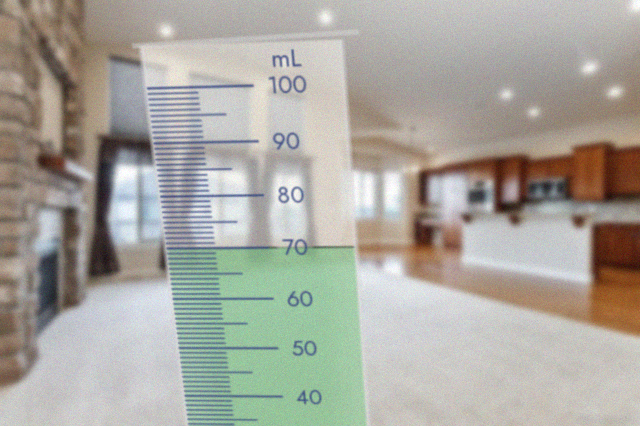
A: 70 mL
